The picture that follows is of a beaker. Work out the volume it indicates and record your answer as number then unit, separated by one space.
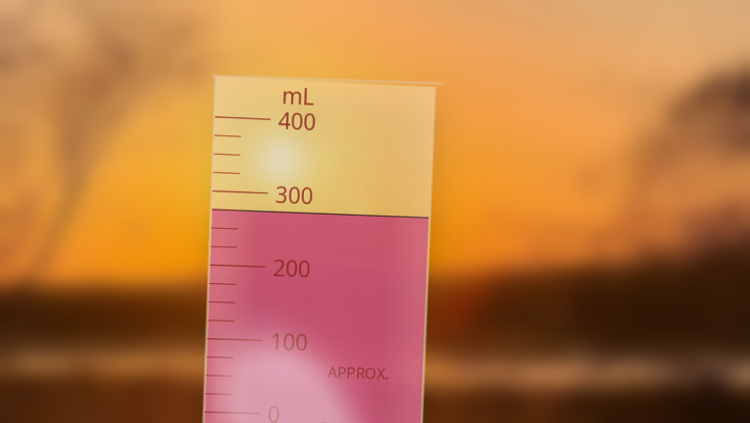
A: 275 mL
